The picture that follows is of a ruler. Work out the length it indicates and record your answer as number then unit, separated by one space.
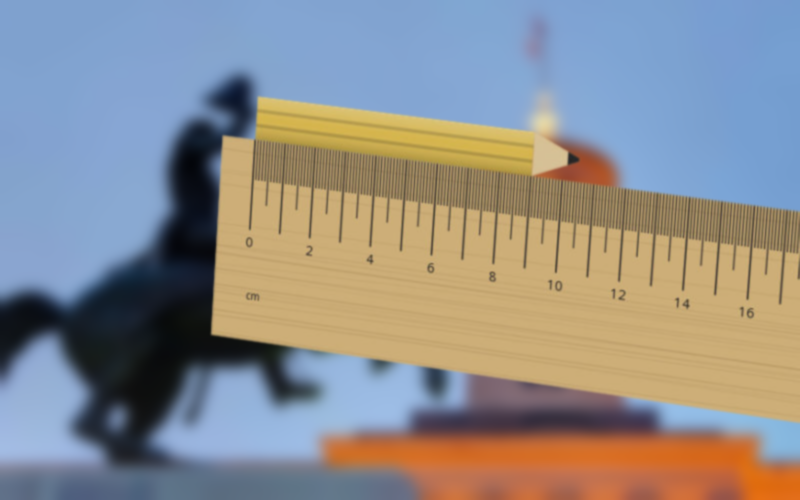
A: 10.5 cm
